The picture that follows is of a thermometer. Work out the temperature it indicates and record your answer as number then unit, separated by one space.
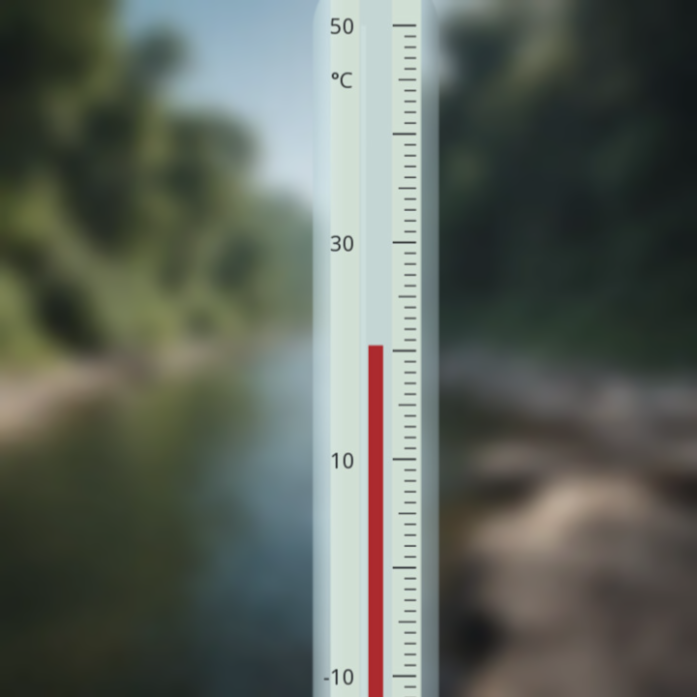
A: 20.5 °C
